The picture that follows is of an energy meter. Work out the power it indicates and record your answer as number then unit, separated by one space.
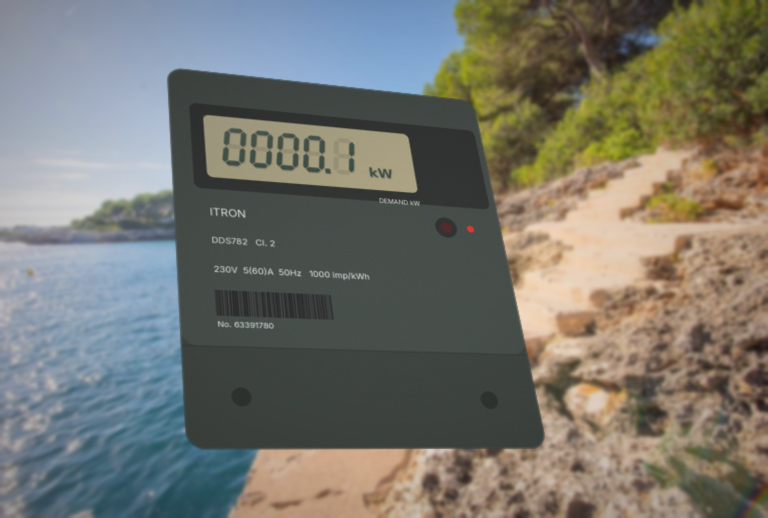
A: 0.1 kW
